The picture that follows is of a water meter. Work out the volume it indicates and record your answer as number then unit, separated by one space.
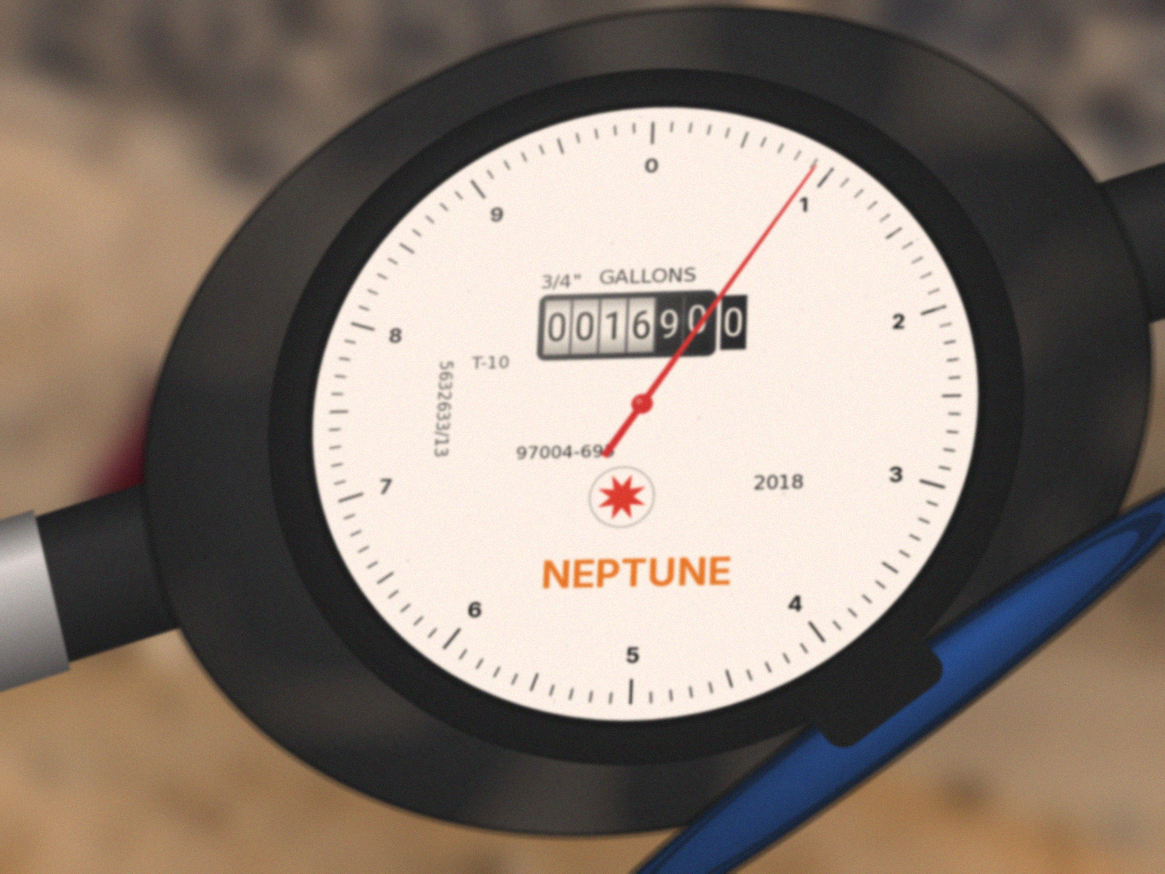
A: 16900.9 gal
